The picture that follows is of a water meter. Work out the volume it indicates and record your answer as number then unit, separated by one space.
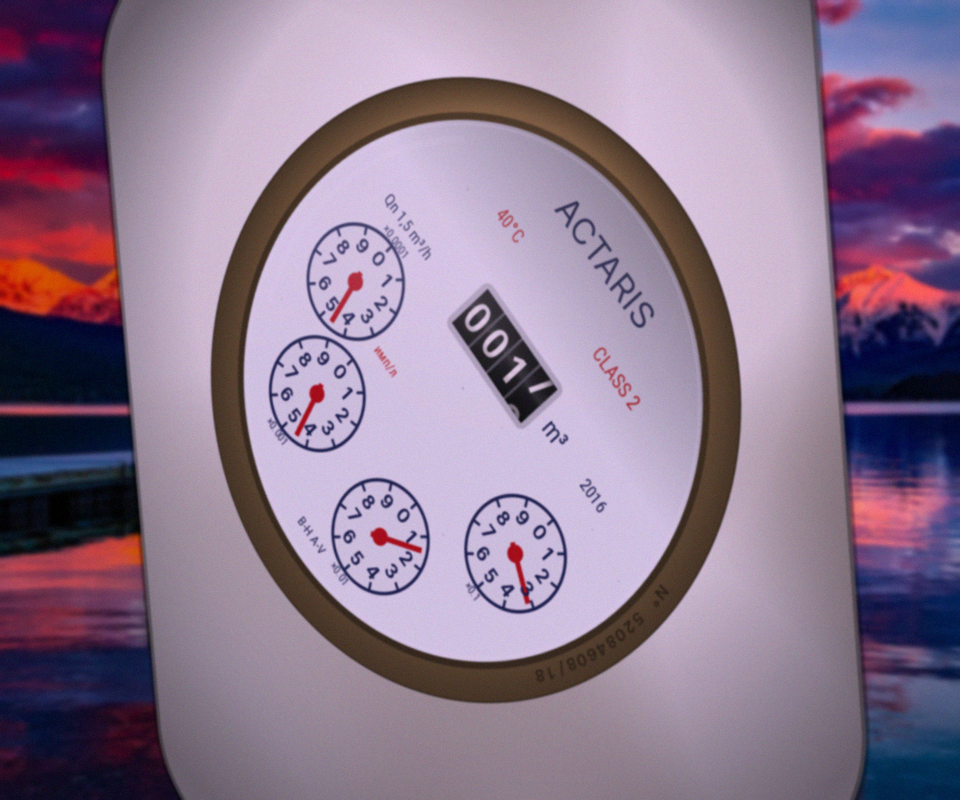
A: 17.3144 m³
